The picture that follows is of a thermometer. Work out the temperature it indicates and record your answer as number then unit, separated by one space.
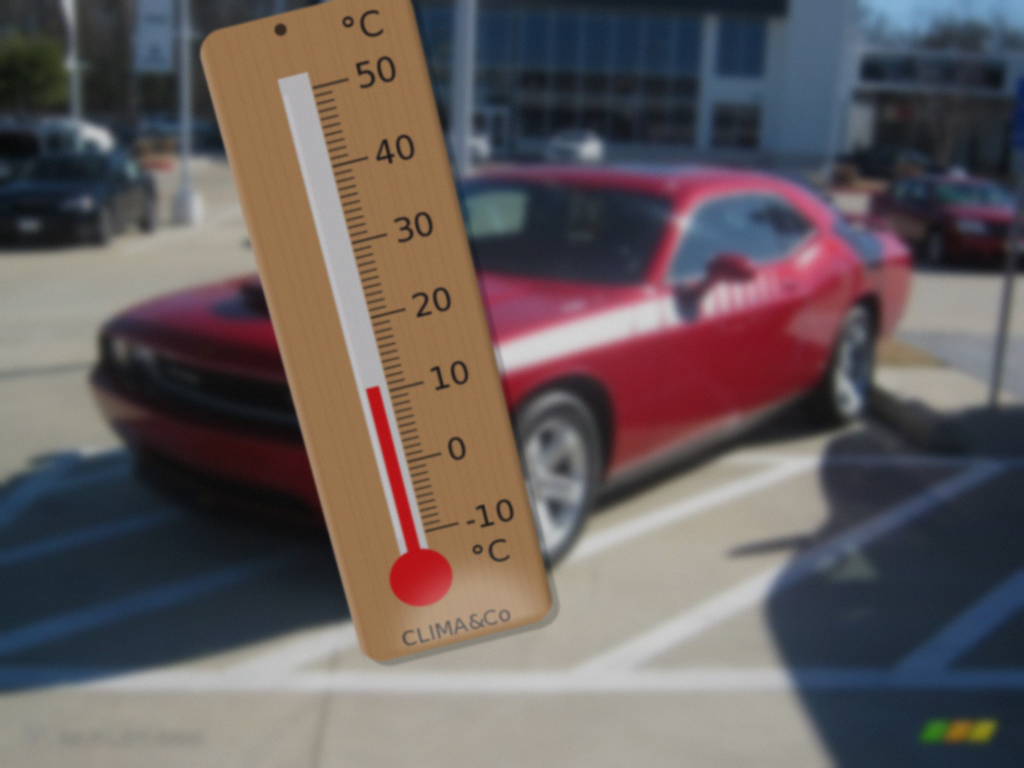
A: 11 °C
